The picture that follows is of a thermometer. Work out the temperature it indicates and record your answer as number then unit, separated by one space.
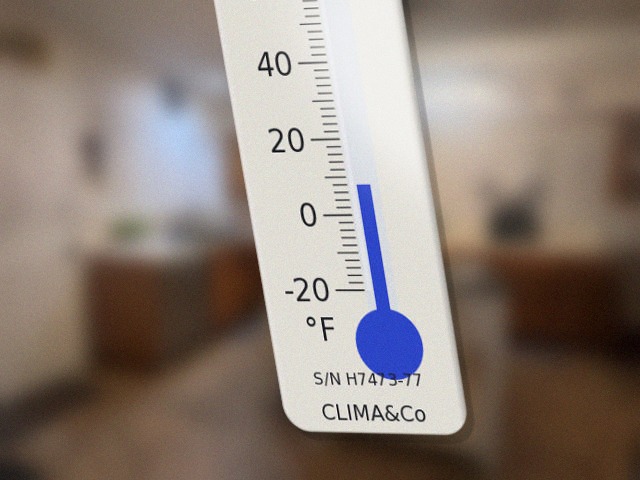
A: 8 °F
